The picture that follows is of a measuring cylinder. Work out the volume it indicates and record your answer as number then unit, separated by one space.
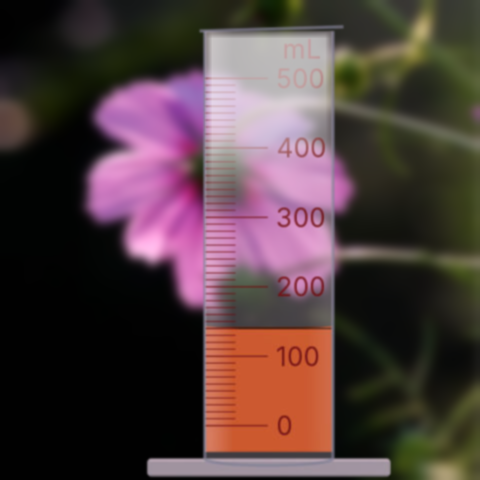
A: 140 mL
